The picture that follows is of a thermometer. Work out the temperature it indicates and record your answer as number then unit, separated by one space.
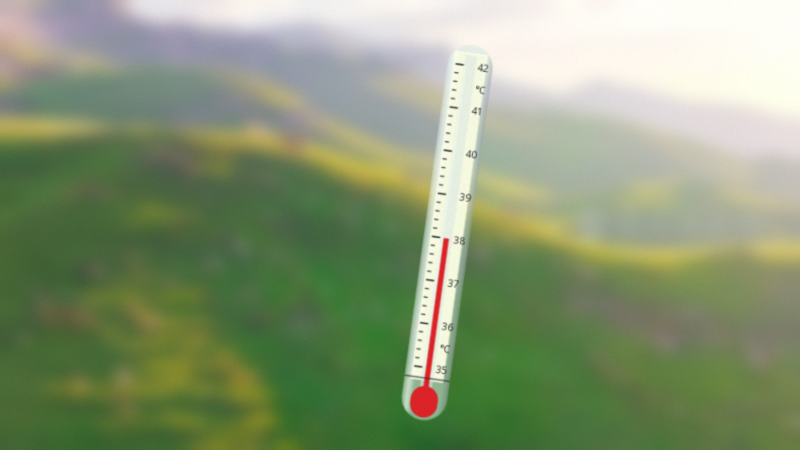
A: 38 °C
